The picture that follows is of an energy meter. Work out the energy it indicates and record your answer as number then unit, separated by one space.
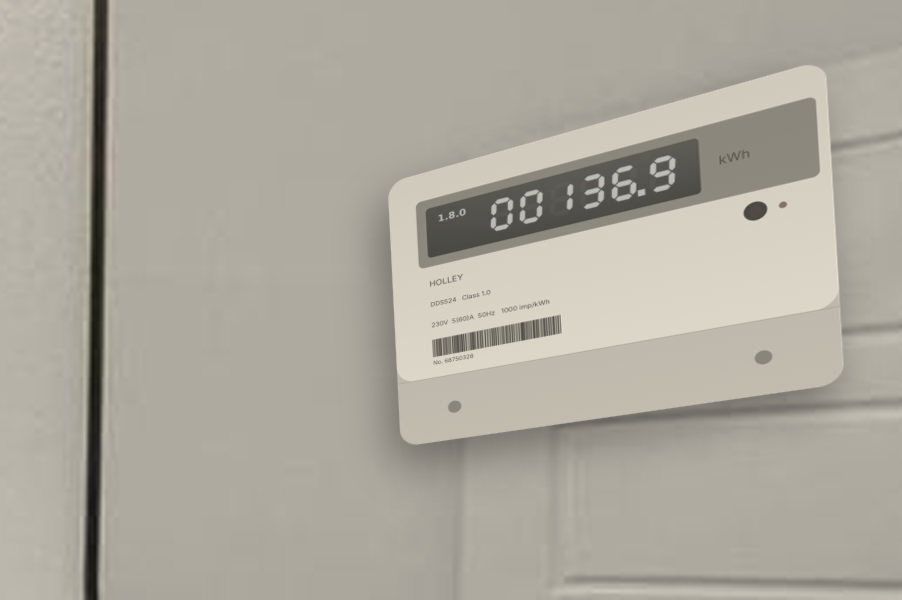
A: 136.9 kWh
